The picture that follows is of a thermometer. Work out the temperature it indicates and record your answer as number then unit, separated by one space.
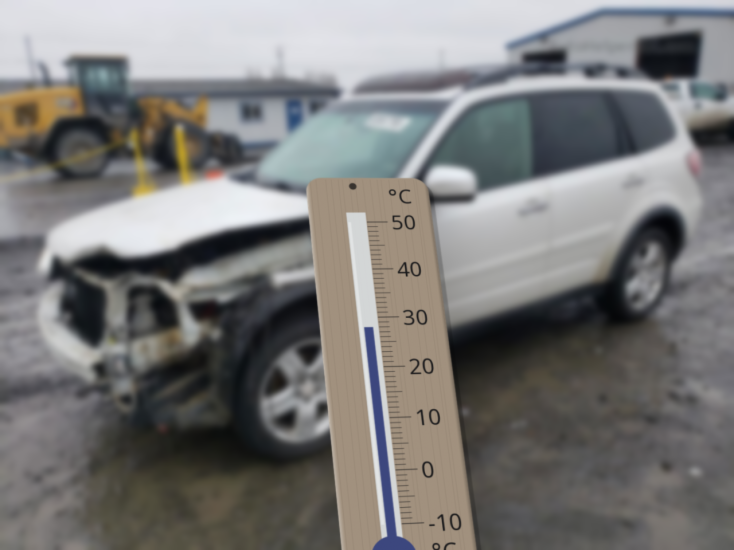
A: 28 °C
